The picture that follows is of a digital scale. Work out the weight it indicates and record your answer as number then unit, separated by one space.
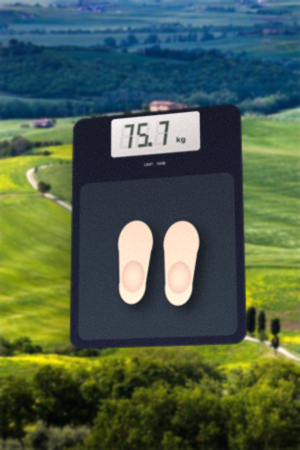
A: 75.7 kg
